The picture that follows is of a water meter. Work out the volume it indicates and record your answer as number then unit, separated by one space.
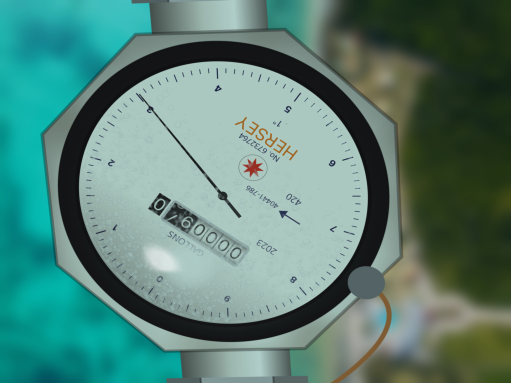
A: 973.0 gal
